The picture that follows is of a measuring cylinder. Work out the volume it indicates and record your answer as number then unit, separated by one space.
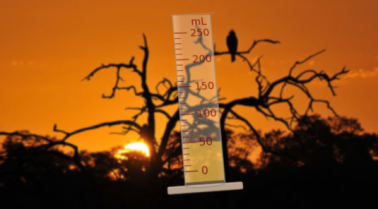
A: 50 mL
